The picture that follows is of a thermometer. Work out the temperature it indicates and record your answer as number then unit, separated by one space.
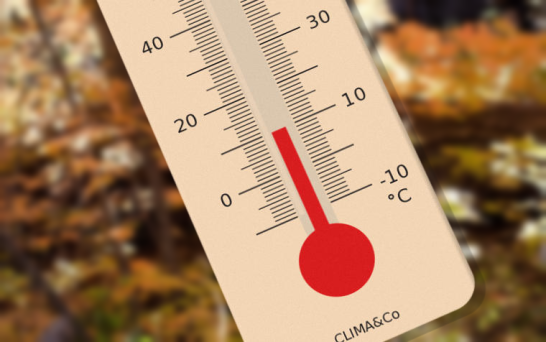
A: 10 °C
